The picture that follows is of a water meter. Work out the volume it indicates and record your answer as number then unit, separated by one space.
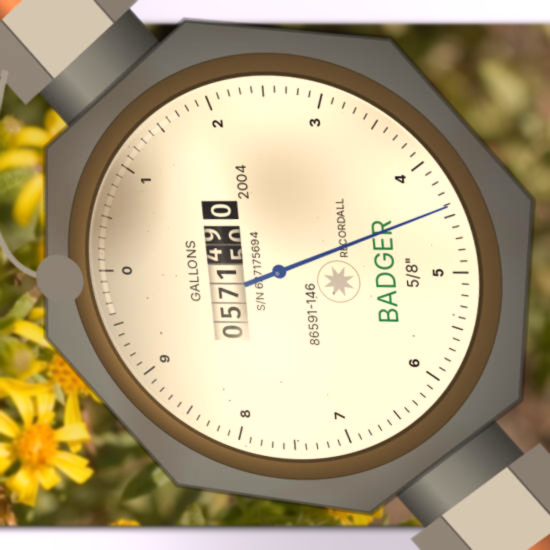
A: 571494.4 gal
